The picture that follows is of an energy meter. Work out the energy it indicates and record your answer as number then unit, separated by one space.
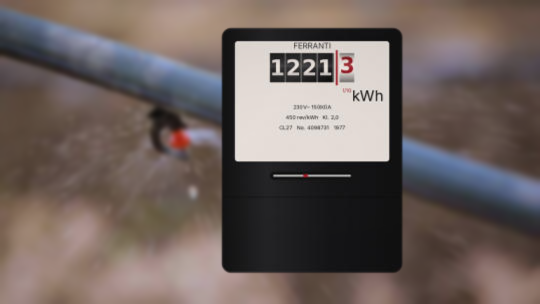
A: 1221.3 kWh
